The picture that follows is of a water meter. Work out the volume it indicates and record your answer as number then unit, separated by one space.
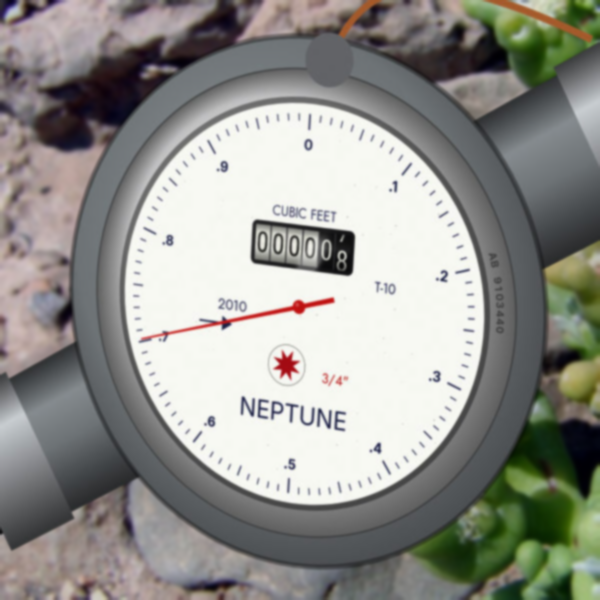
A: 7.70 ft³
